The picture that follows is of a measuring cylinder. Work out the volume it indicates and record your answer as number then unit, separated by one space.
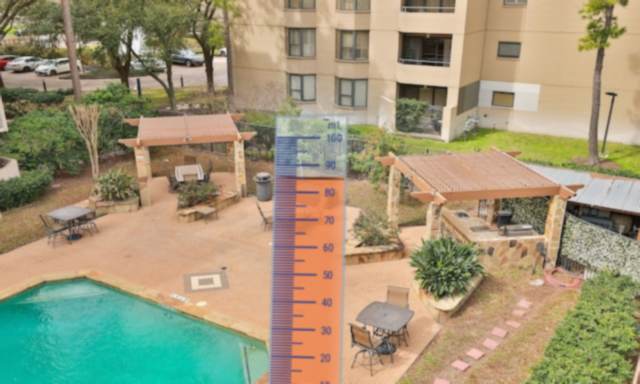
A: 85 mL
